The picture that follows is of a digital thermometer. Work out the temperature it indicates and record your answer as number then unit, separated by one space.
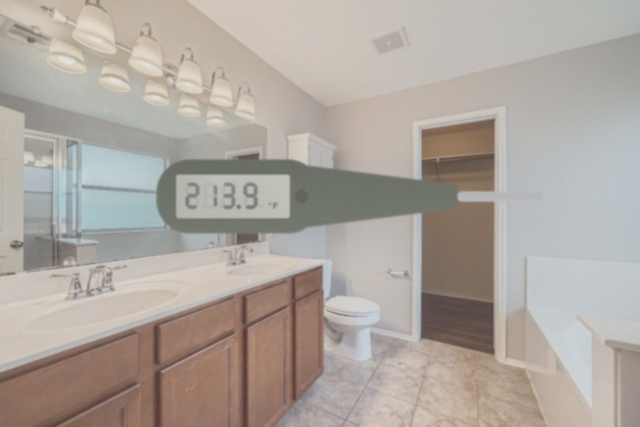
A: 213.9 °F
